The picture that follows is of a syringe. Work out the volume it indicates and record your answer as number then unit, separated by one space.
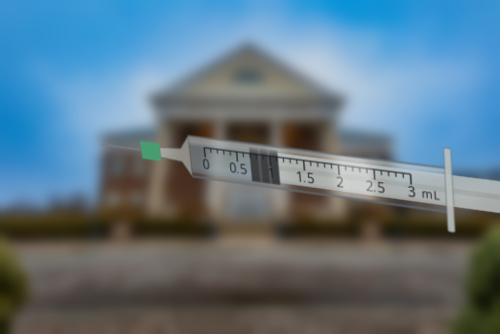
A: 0.7 mL
